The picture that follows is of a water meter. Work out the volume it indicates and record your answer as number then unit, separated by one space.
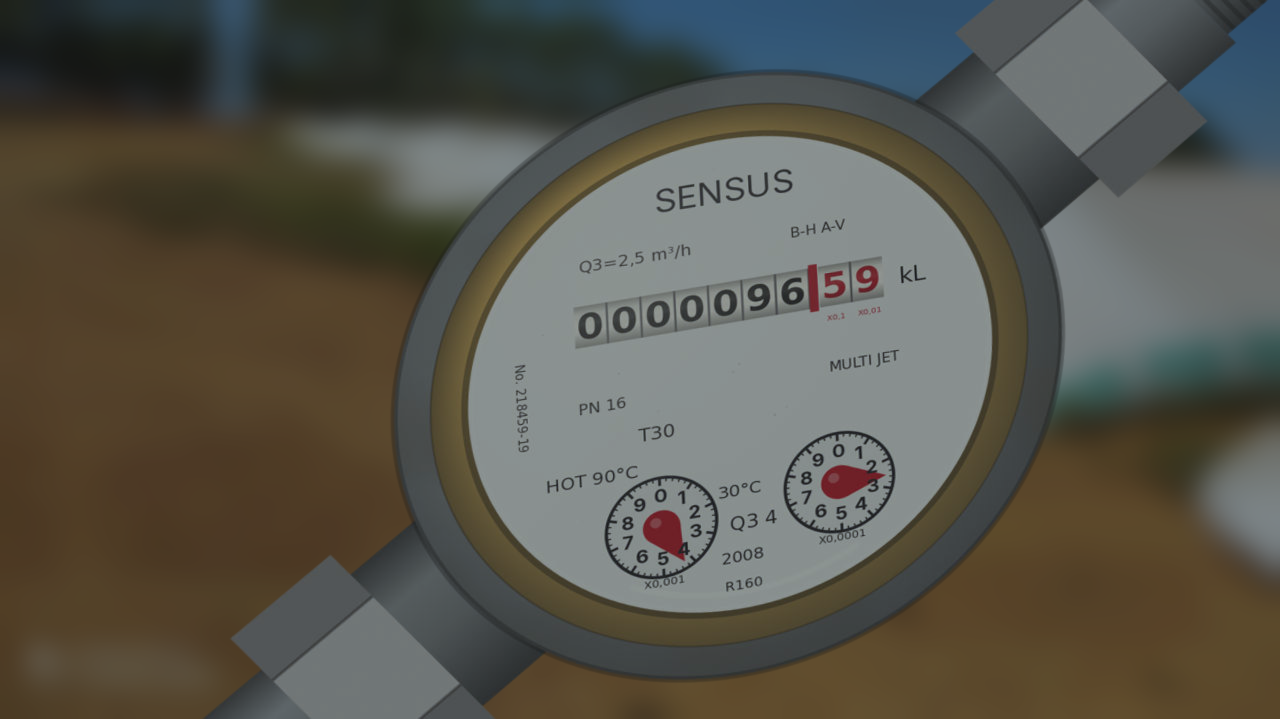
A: 96.5942 kL
